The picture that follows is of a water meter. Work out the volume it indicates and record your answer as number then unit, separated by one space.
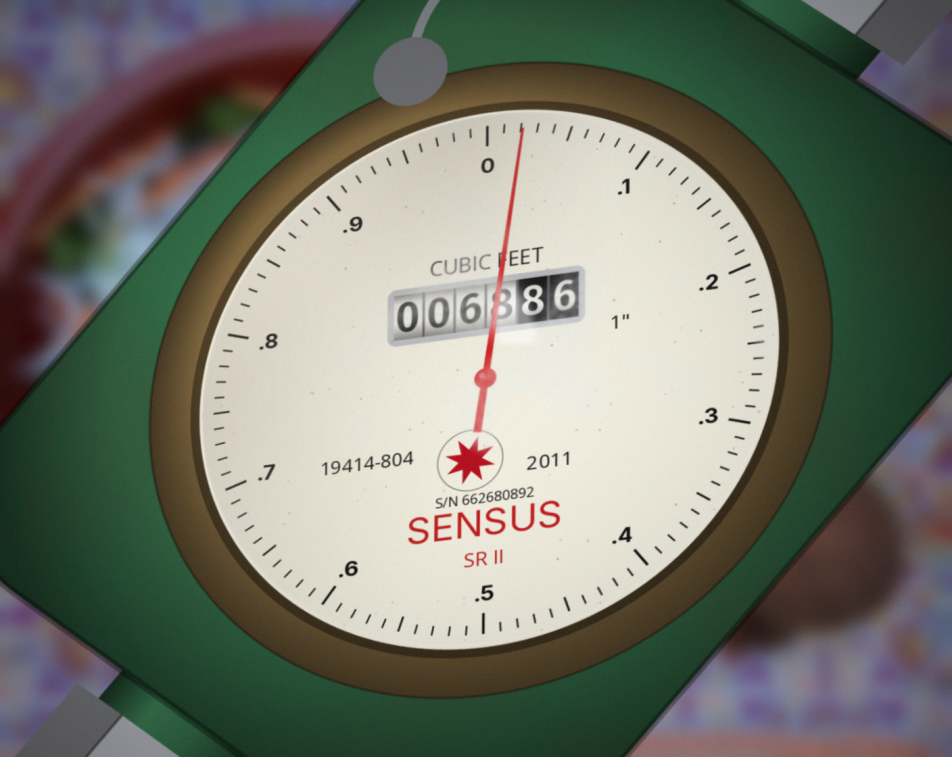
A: 6886.02 ft³
